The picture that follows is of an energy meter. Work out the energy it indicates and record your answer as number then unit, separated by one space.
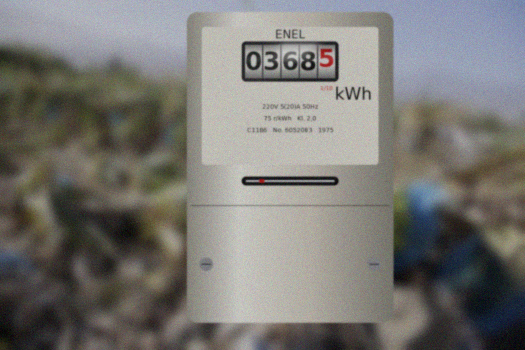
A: 368.5 kWh
